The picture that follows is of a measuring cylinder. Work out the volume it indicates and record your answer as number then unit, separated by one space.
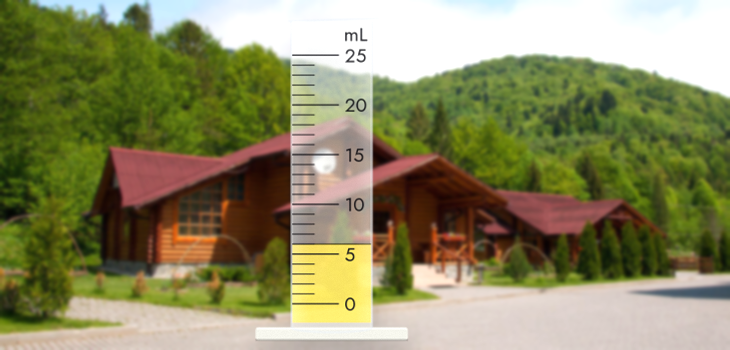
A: 6 mL
